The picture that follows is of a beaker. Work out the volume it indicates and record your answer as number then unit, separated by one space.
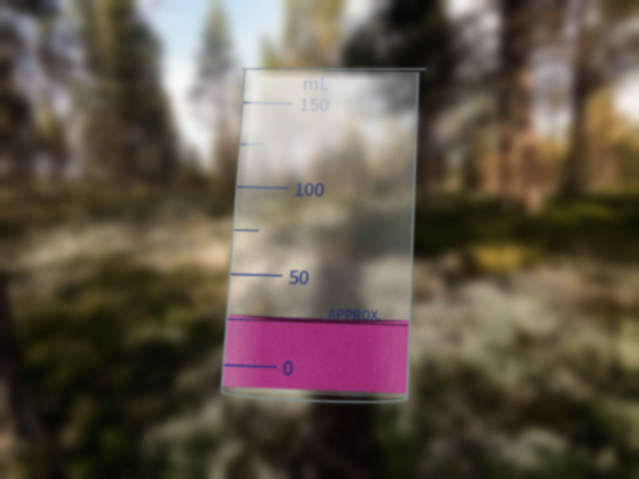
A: 25 mL
